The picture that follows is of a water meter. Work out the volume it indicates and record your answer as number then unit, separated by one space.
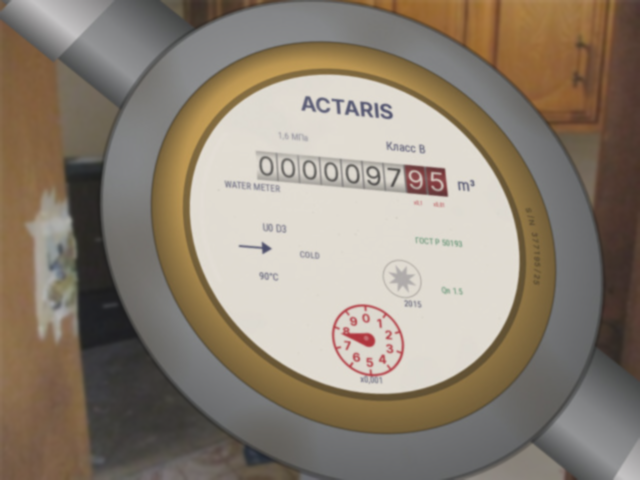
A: 97.957 m³
